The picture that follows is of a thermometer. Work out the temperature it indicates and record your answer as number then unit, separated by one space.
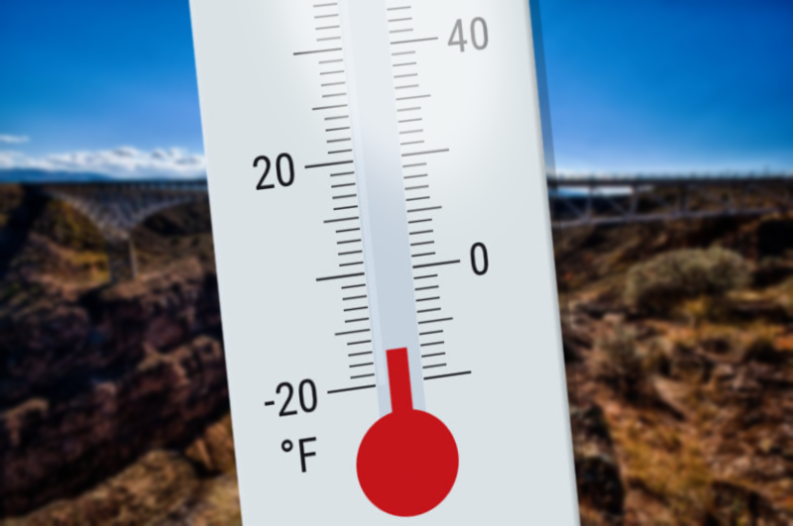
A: -14 °F
